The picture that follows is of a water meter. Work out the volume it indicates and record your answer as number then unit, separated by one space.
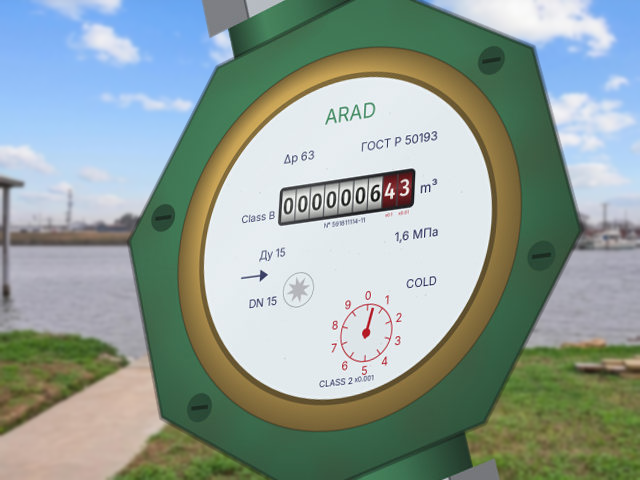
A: 6.430 m³
